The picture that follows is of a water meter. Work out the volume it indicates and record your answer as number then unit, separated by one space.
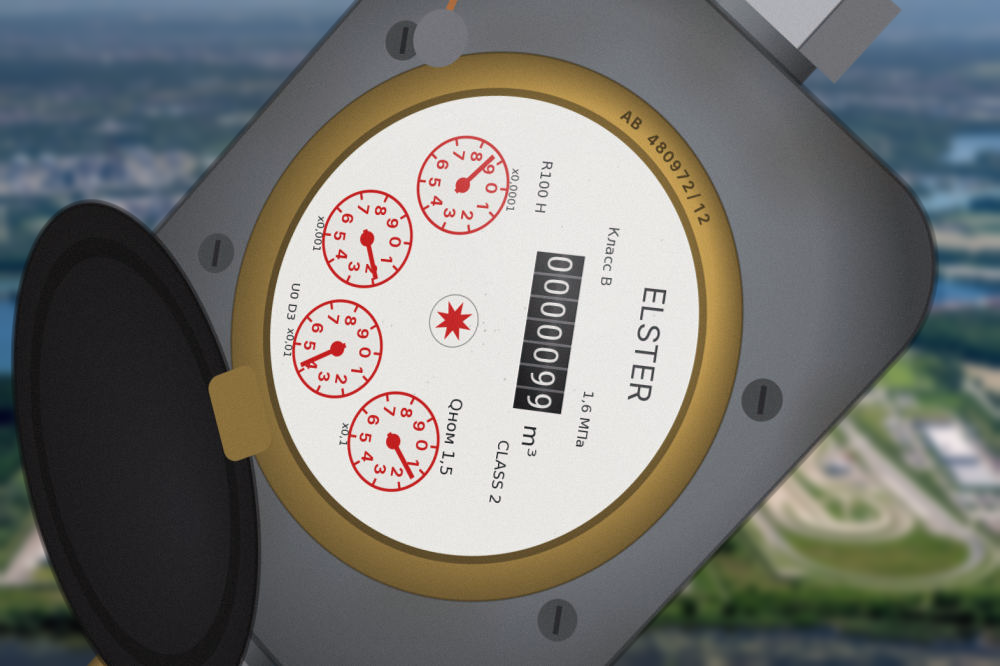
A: 99.1418 m³
